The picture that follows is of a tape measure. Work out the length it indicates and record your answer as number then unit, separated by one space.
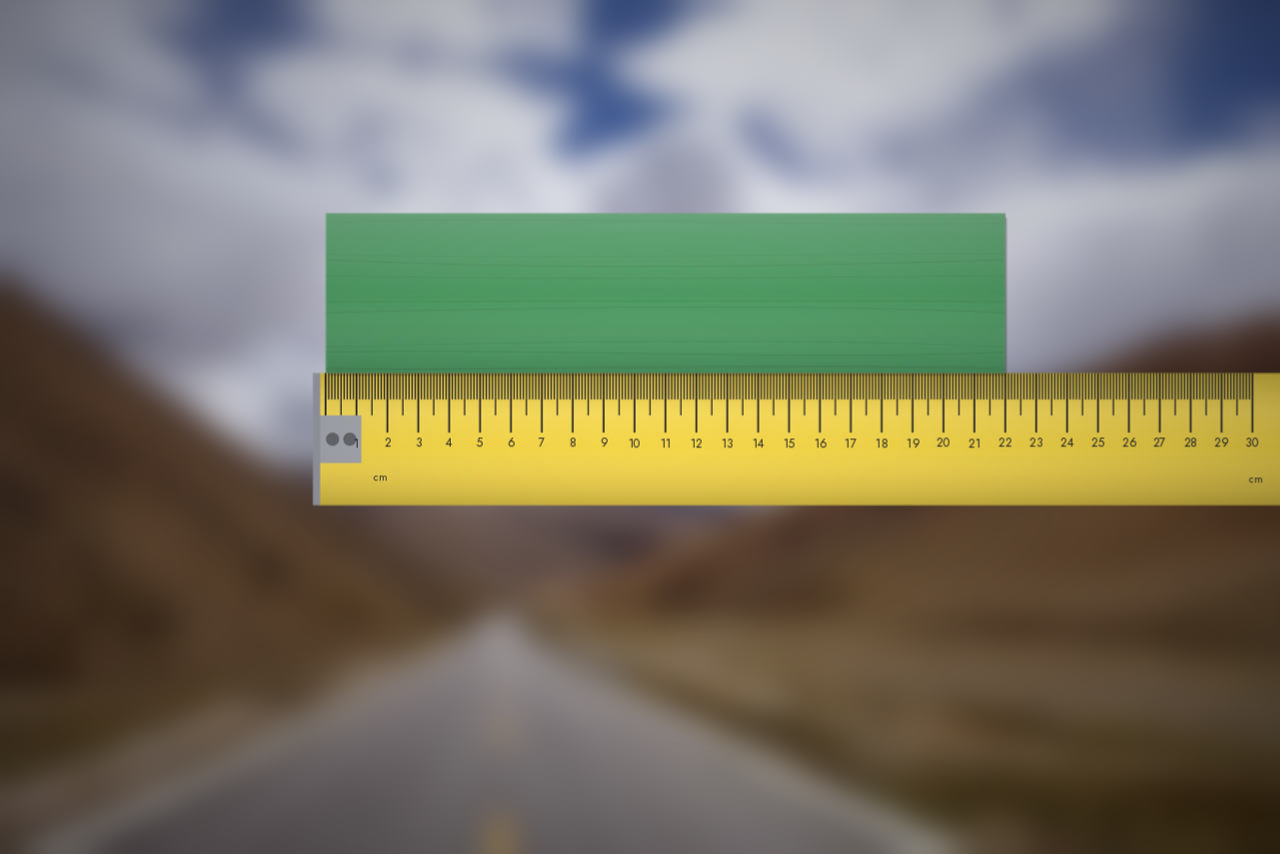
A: 22 cm
